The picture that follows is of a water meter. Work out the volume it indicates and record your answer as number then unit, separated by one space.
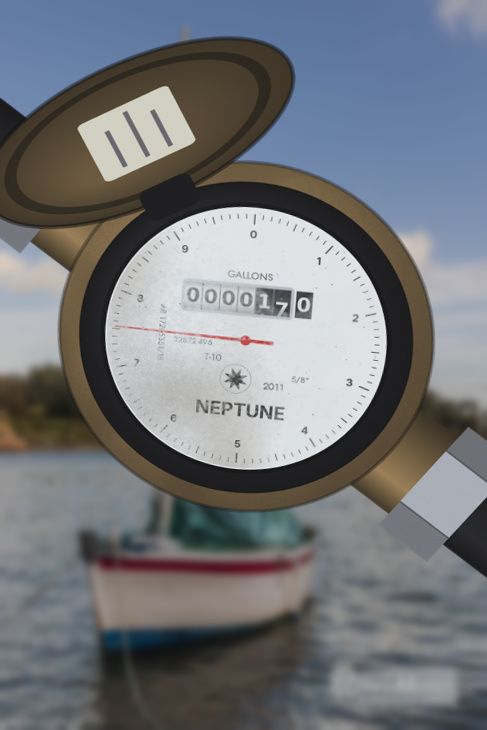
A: 167.5 gal
